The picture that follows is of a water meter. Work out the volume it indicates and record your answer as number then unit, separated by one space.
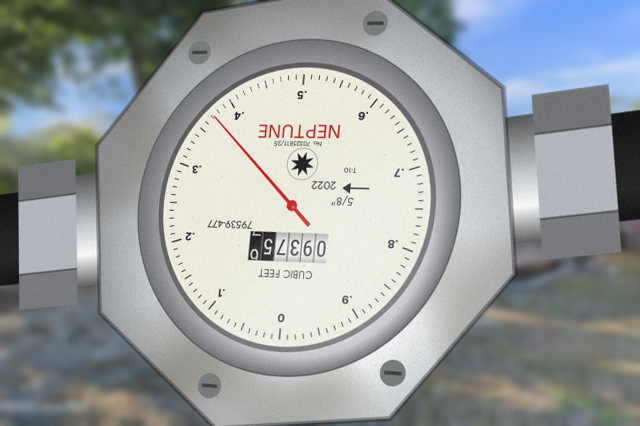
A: 93756.37 ft³
